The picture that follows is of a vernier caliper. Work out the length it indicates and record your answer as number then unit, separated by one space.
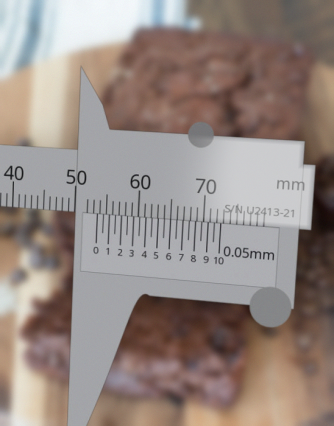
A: 53.6 mm
